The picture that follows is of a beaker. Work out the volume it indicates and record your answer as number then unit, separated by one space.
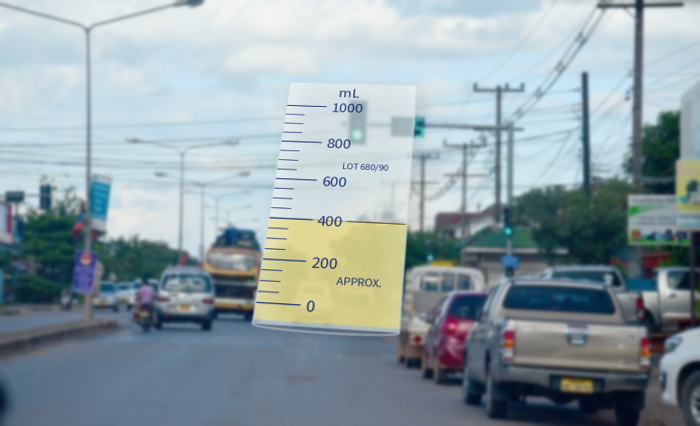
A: 400 mL
